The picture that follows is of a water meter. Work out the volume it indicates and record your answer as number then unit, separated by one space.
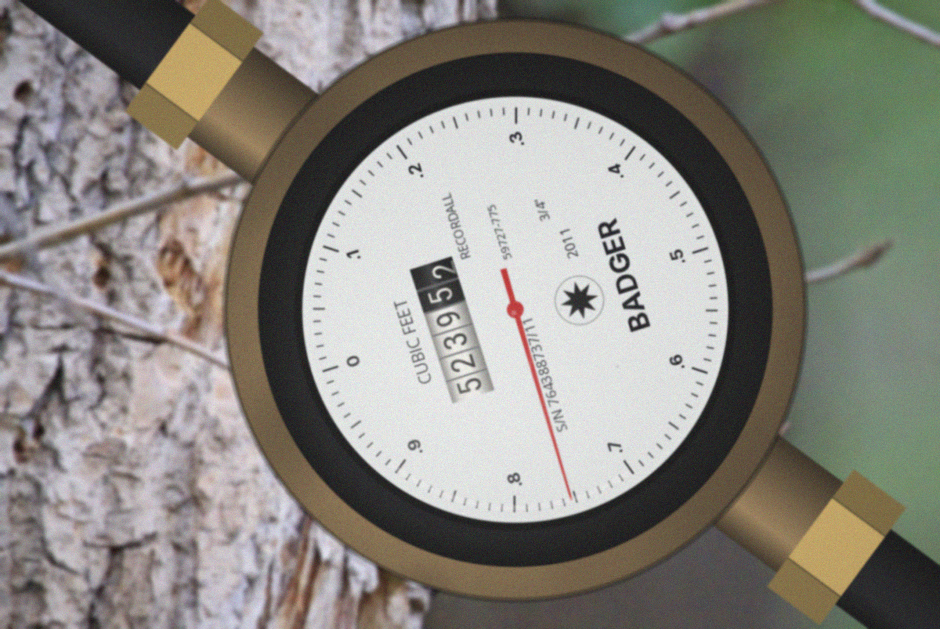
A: 523951.75 ft³
